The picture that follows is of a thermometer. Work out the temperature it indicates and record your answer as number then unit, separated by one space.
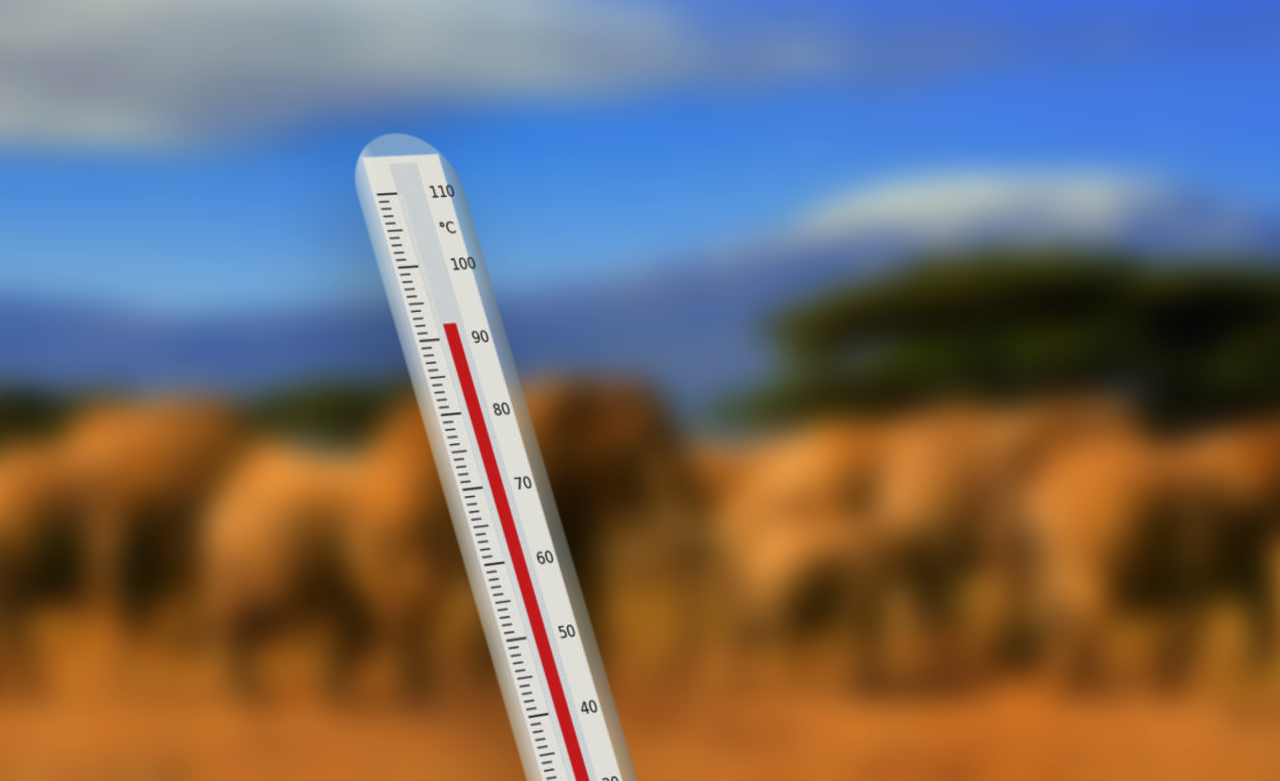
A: 92 °C
